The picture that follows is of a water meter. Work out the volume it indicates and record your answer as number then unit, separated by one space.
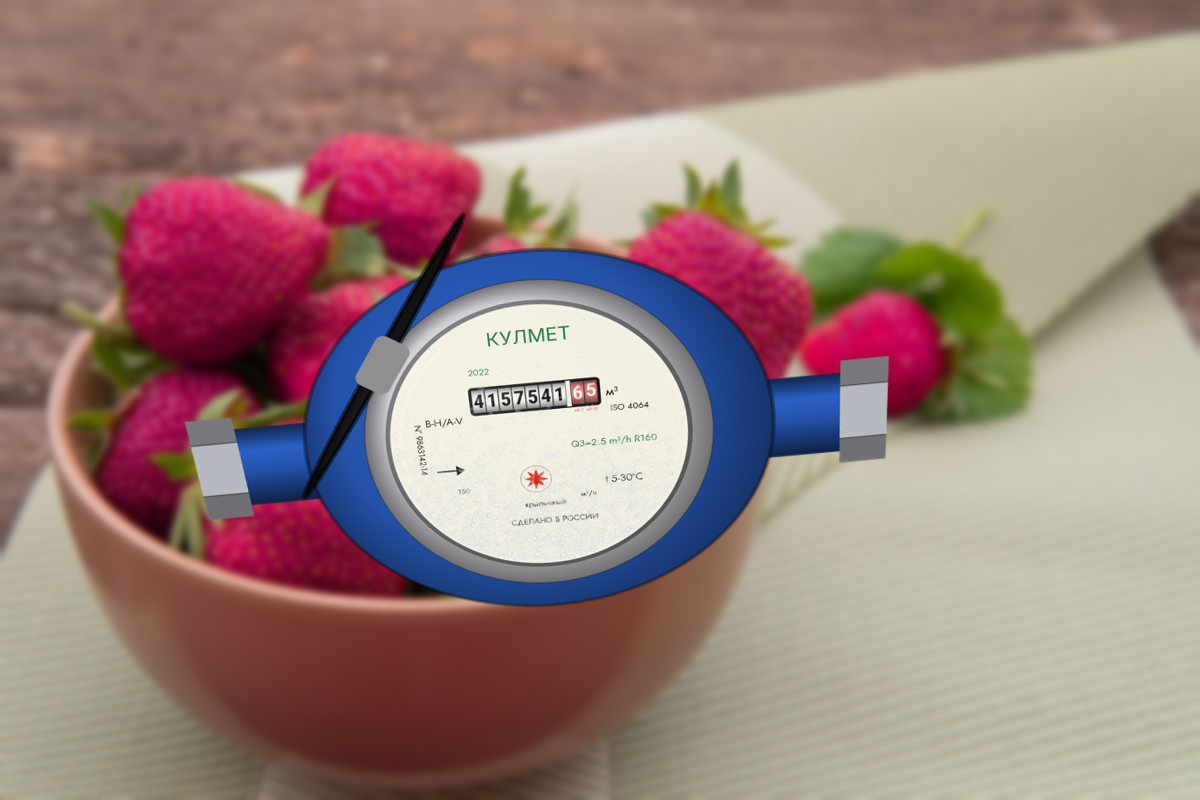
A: 4157541.65 m³
